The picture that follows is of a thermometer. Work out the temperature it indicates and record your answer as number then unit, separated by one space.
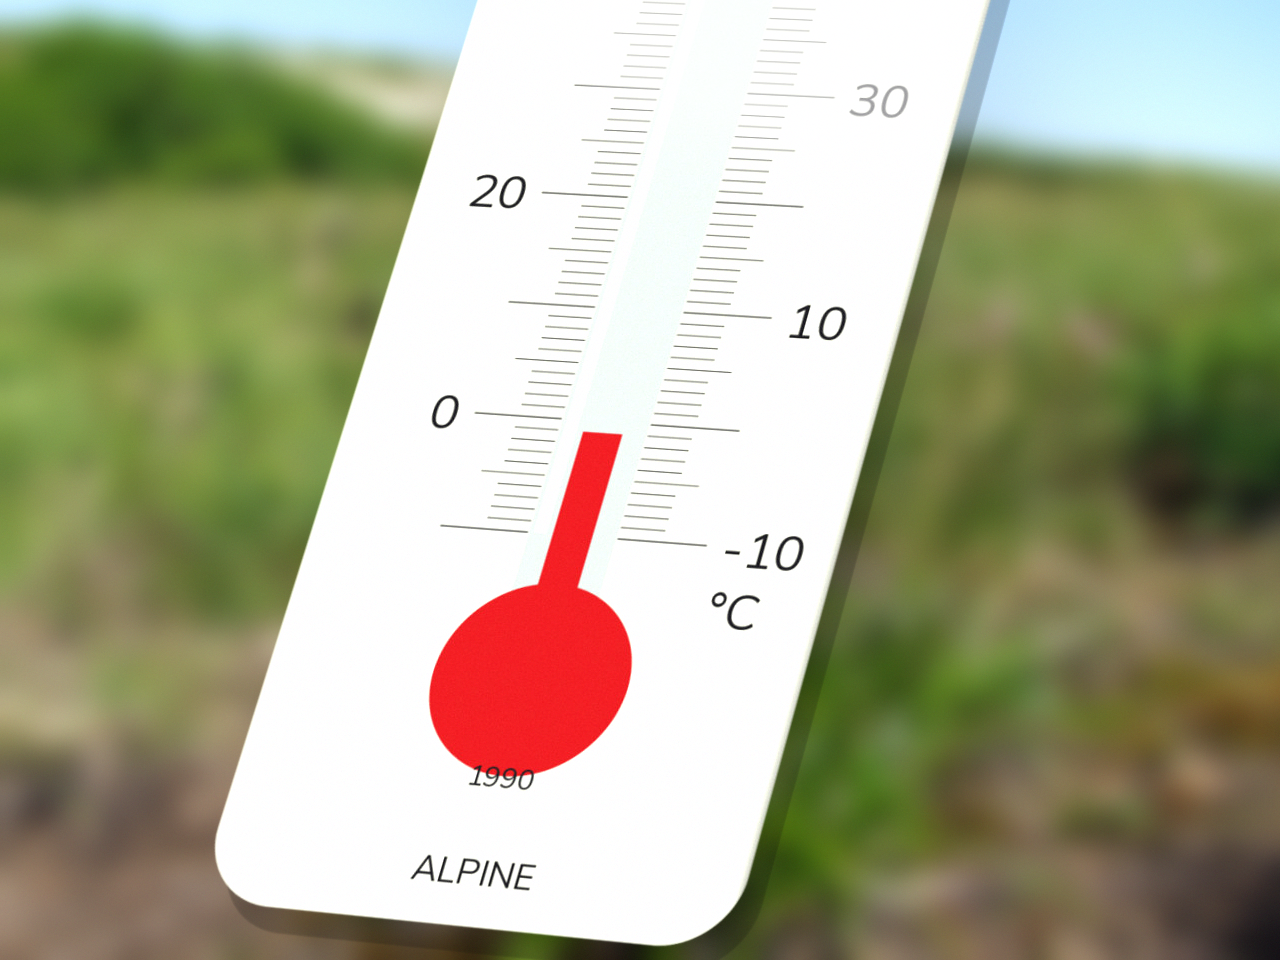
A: -1 °C
